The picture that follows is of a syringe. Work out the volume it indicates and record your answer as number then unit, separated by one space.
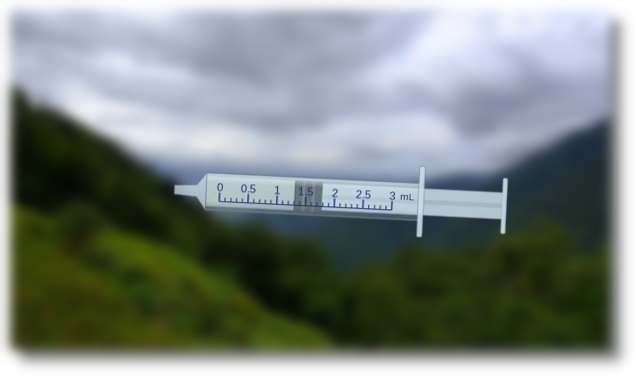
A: 1.3 mL
